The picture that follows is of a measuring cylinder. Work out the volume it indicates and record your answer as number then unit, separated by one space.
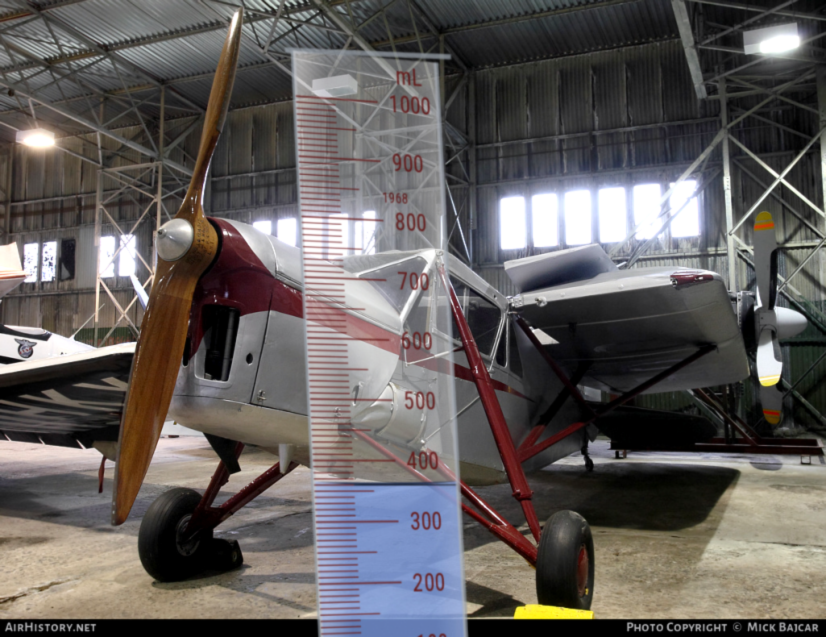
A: 360 mL
